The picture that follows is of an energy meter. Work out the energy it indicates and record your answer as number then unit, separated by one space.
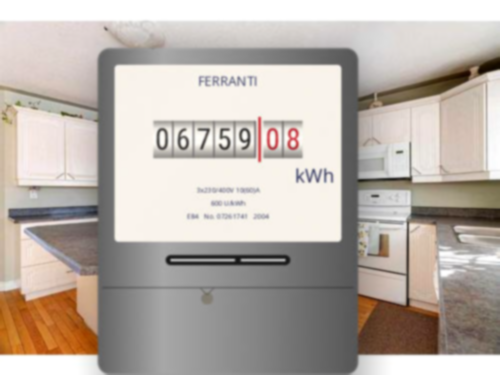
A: 6759.08 kWh
